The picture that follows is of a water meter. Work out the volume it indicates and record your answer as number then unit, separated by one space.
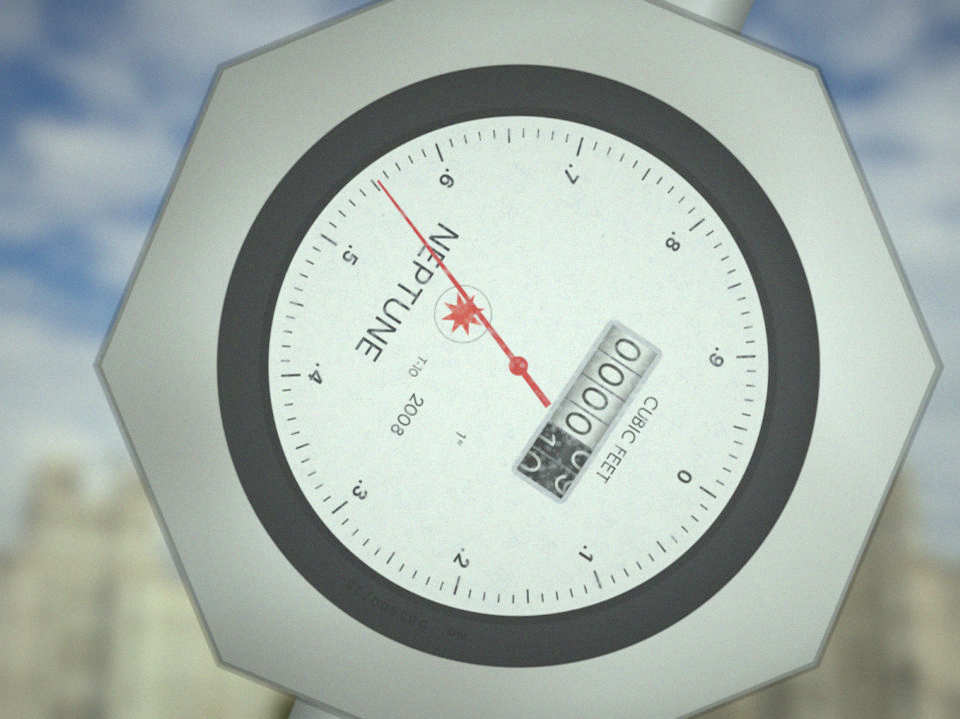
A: 9.55 ft³
